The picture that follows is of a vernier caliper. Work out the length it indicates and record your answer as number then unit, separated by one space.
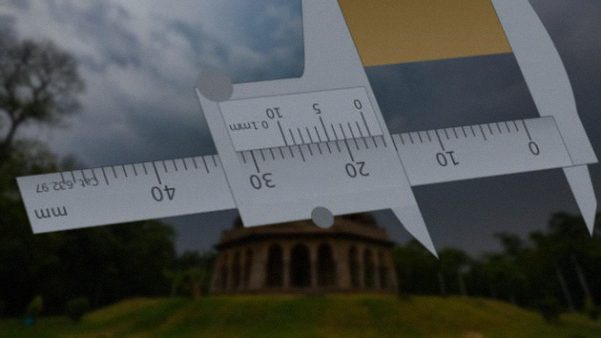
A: 17.2 mm
